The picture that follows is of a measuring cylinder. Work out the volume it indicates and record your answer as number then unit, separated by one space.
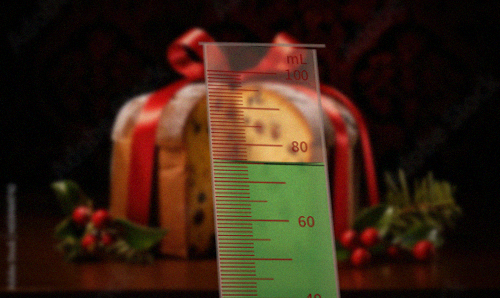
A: 75 mL
